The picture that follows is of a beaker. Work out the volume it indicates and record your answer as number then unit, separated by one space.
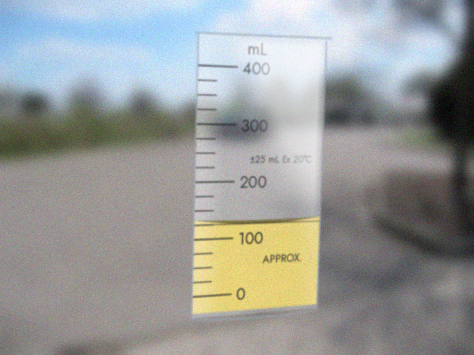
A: 125 mL
